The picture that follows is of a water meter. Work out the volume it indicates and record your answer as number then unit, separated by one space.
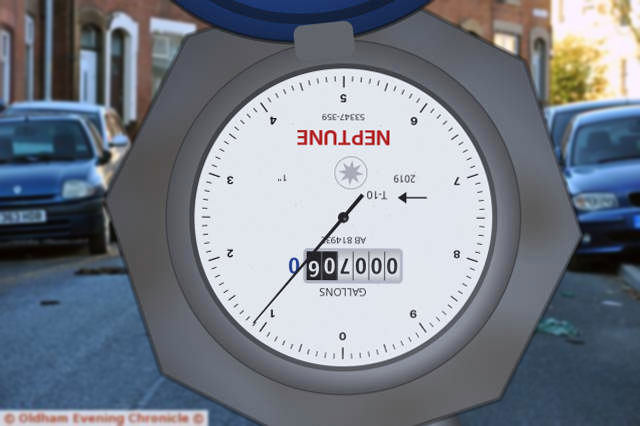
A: 7061.1 gal
